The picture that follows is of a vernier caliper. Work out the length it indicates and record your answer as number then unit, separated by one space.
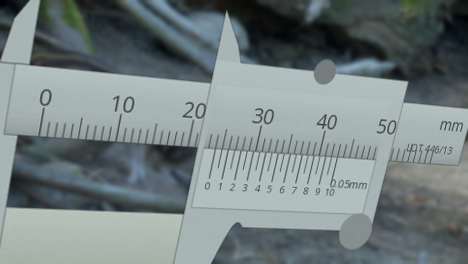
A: 24.0 mm
